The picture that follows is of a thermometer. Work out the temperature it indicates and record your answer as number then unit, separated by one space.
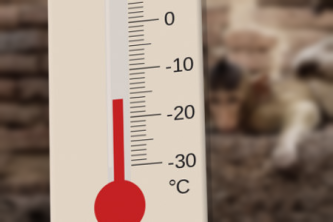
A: -16 °C
